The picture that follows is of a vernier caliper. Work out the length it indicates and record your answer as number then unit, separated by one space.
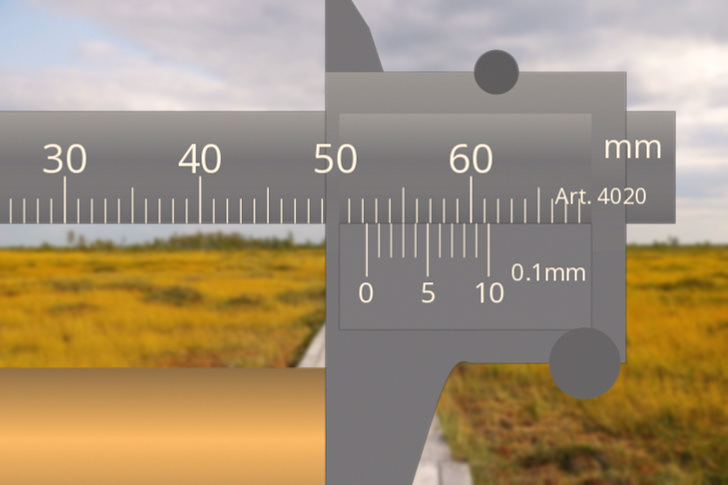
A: 52.3 mm
